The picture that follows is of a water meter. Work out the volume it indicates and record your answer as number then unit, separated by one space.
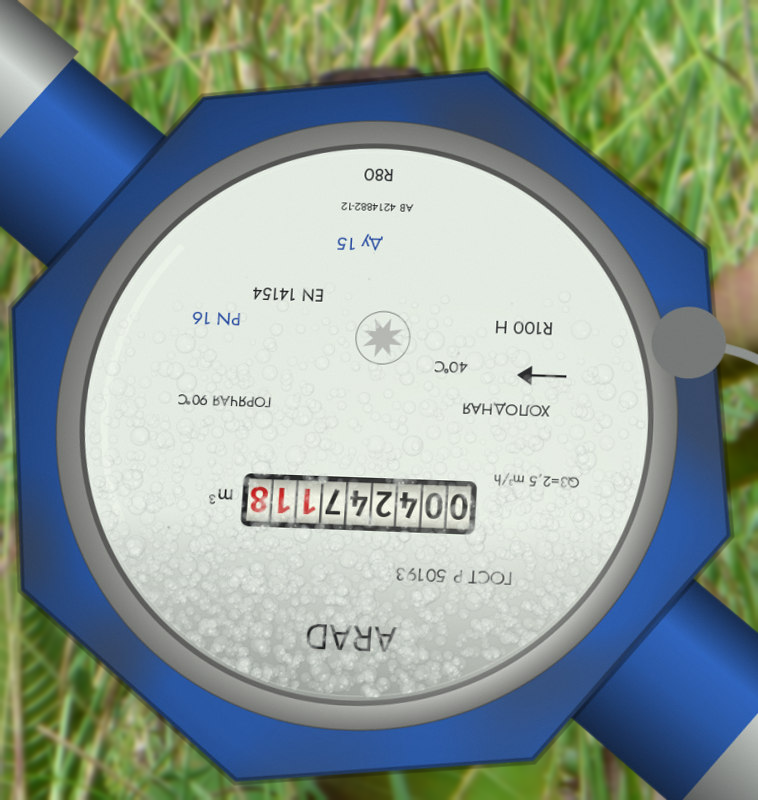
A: 4247.118 m³
